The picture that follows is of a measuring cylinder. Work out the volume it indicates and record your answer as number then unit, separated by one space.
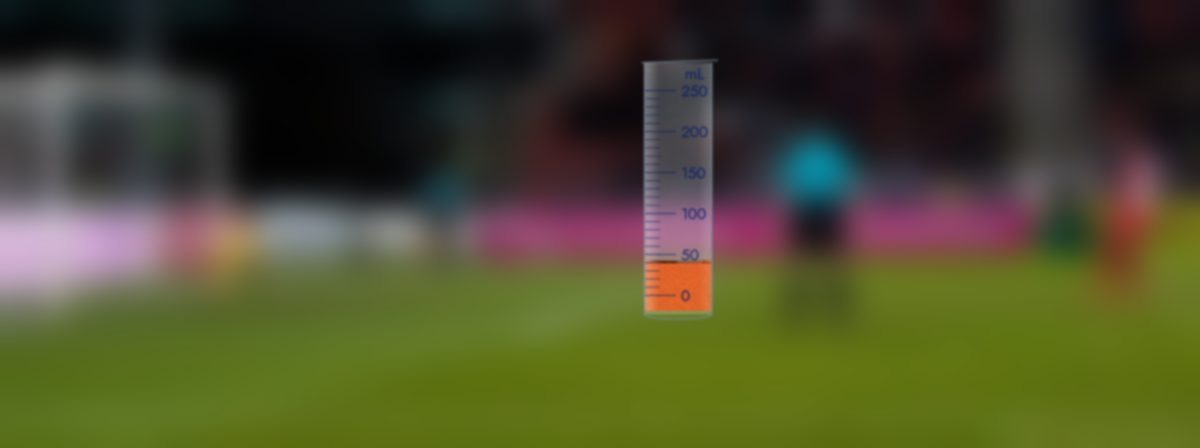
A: 40 mL
